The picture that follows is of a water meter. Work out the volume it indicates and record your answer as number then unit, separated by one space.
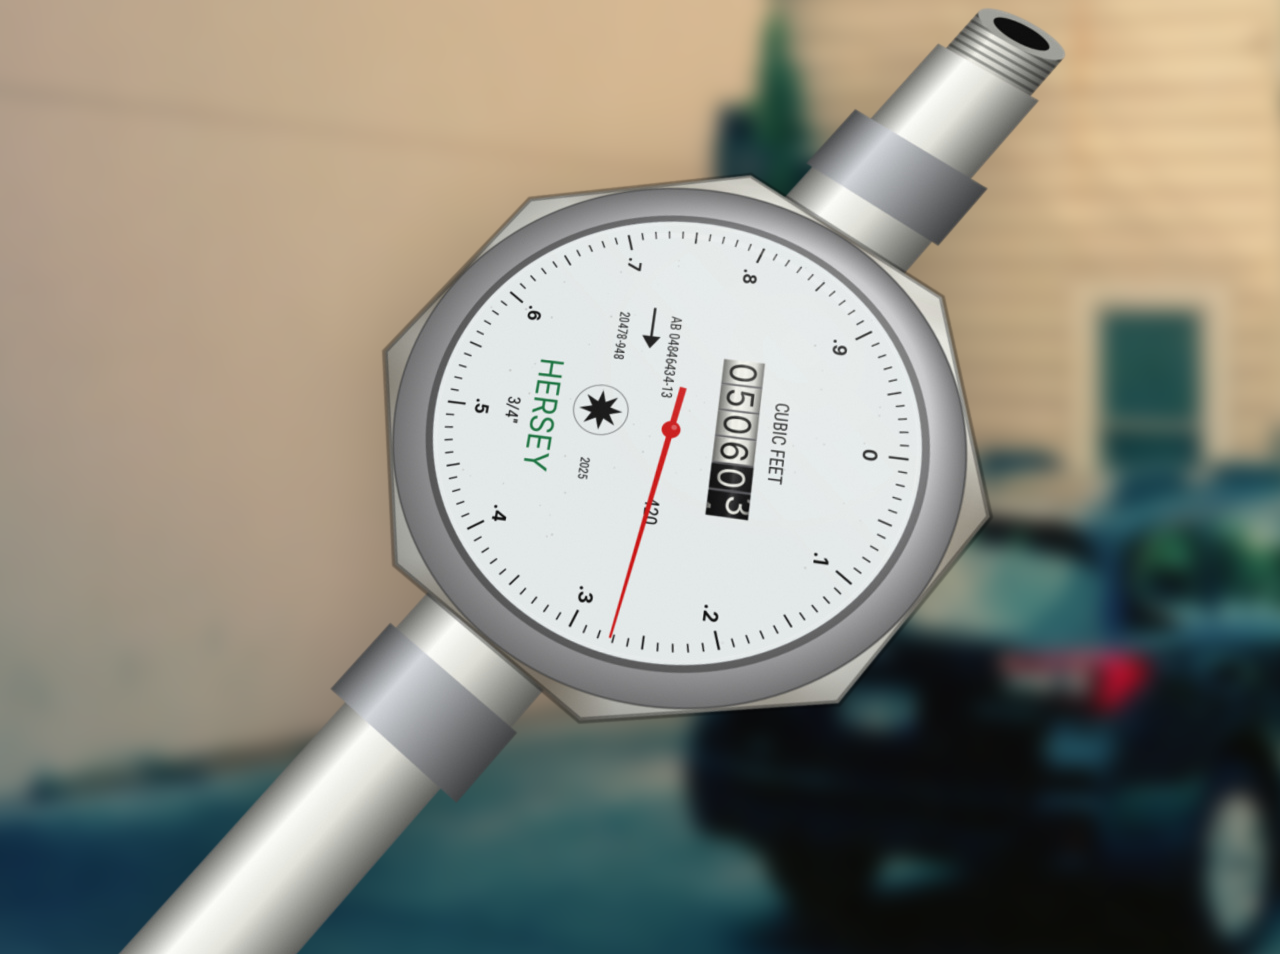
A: 50603.27 ft³
